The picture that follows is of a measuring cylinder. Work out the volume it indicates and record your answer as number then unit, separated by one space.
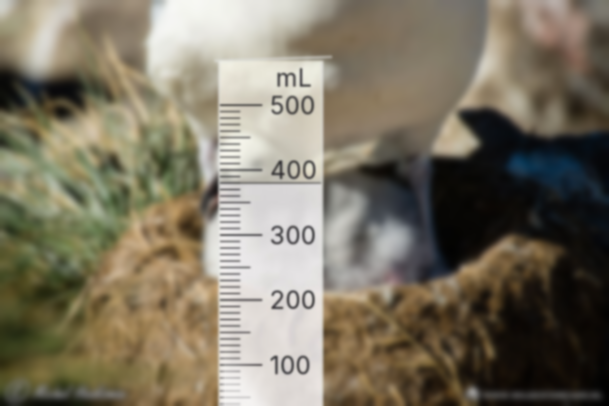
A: 380 mL
